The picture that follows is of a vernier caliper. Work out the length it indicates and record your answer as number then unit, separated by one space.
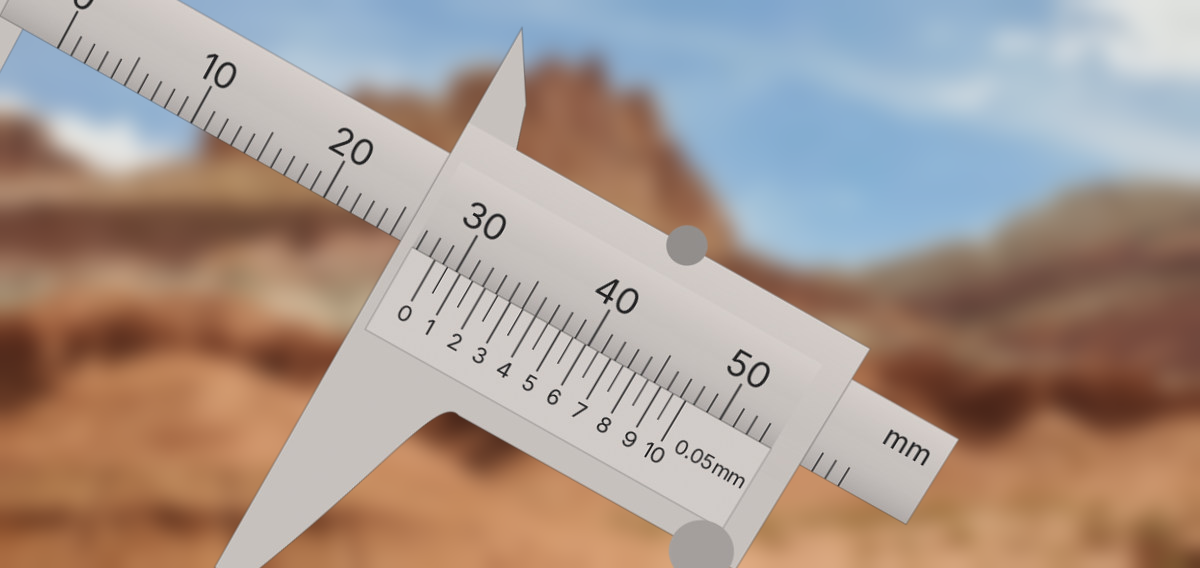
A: 28.4 mm
